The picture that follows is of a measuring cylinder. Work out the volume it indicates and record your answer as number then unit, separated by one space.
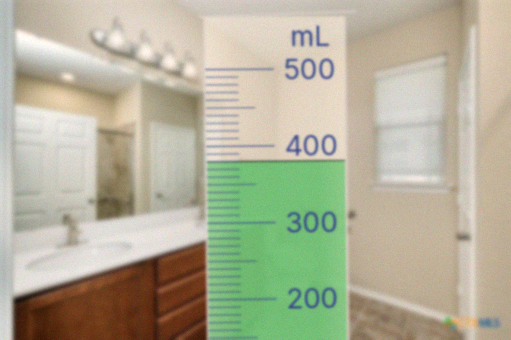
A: 380 mL
